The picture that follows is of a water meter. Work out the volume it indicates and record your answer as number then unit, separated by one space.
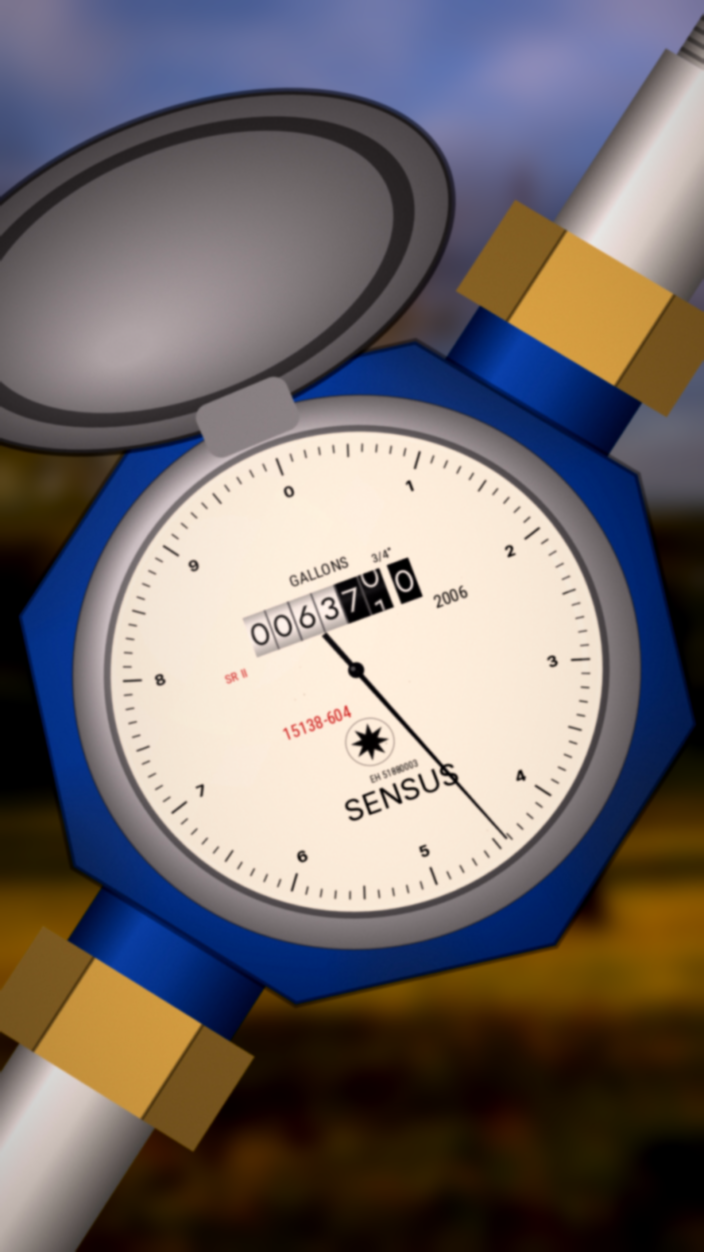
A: 63704.4 gal
